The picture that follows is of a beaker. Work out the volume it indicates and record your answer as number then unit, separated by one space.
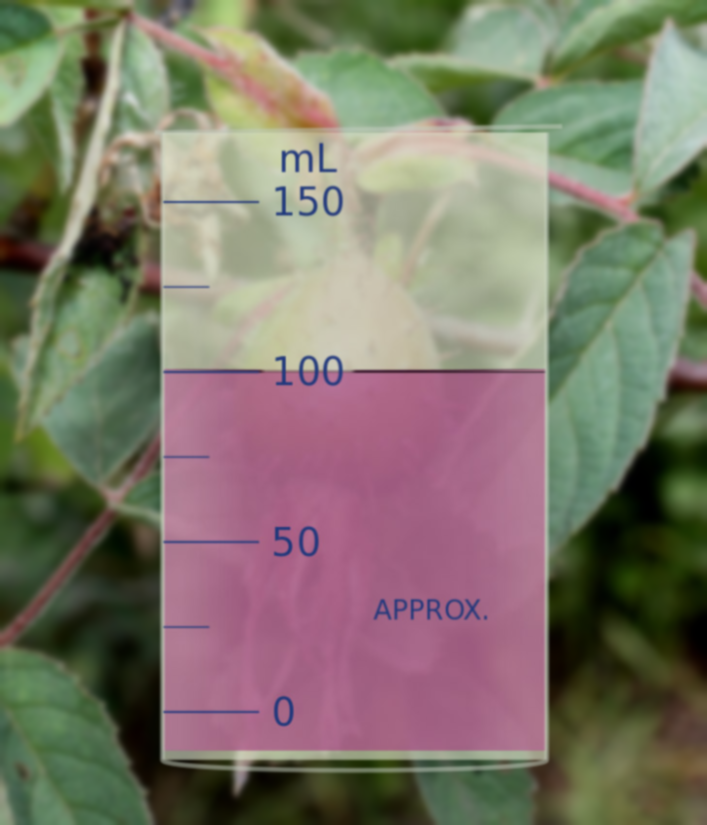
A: 100 mL
